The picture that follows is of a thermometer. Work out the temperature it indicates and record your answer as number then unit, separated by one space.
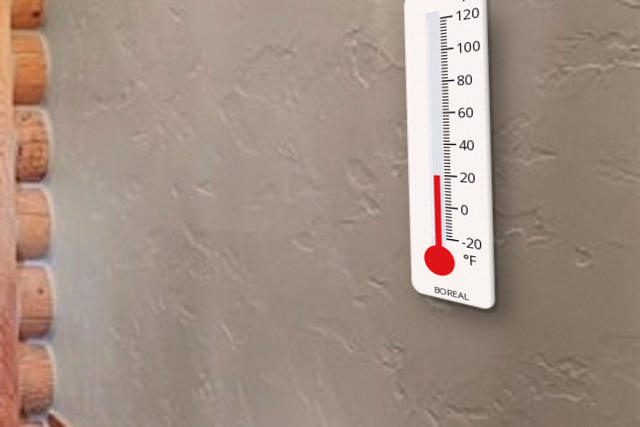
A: 20 °F
